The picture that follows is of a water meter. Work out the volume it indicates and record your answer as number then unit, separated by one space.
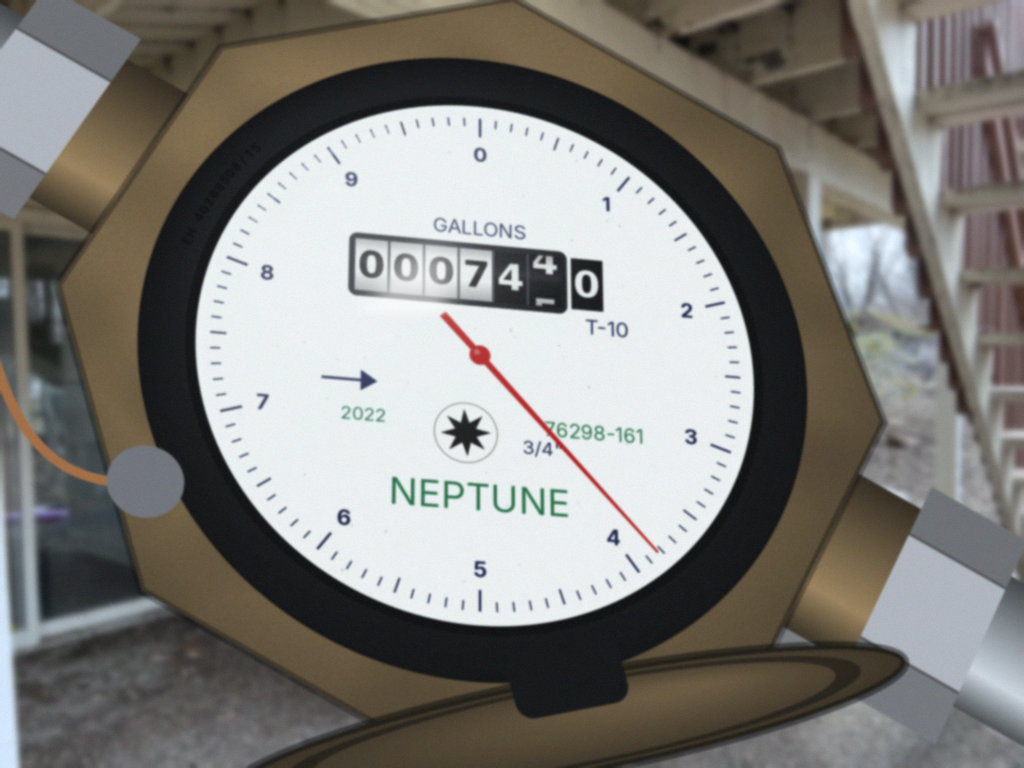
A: 7443.8 gal
